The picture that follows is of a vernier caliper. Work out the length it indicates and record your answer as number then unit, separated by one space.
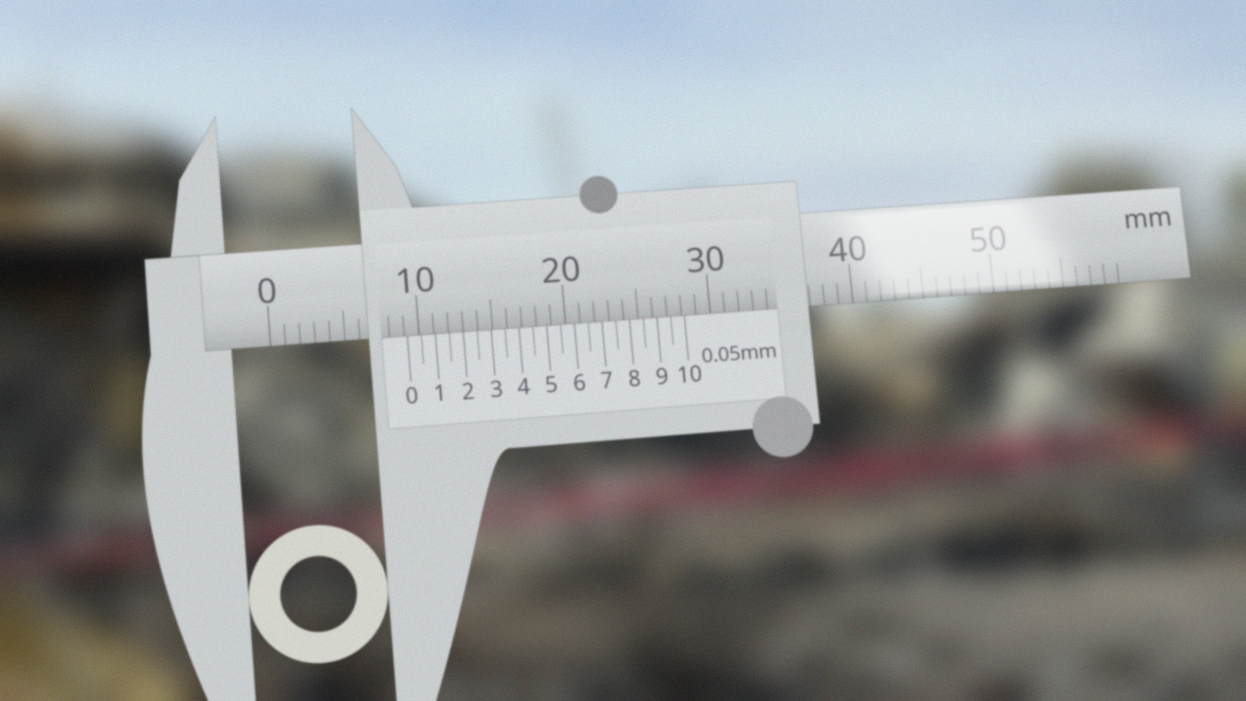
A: 9.2 mm
